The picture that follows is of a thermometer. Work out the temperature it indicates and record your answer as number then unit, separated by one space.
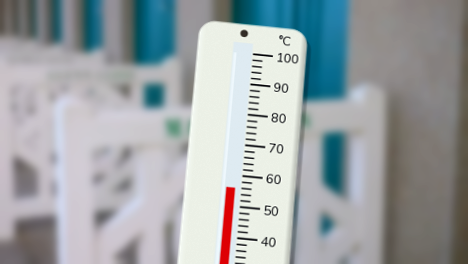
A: 56 °C
